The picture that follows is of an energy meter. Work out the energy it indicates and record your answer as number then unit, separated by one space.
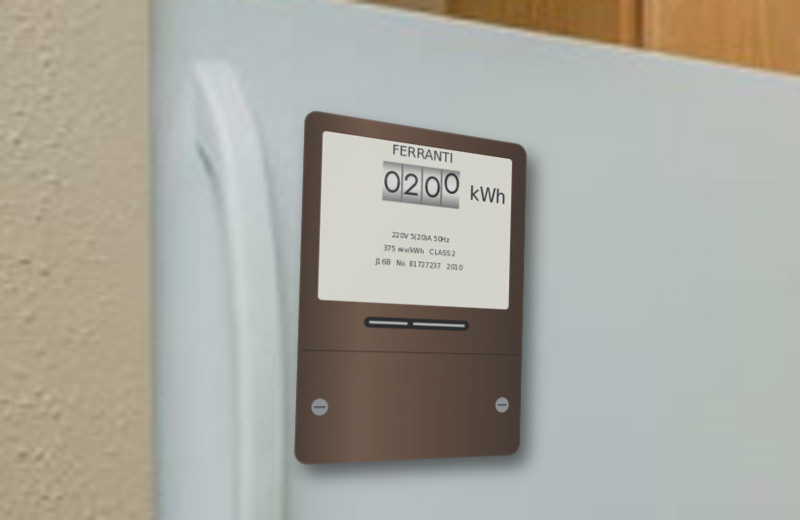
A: 200 kWh
